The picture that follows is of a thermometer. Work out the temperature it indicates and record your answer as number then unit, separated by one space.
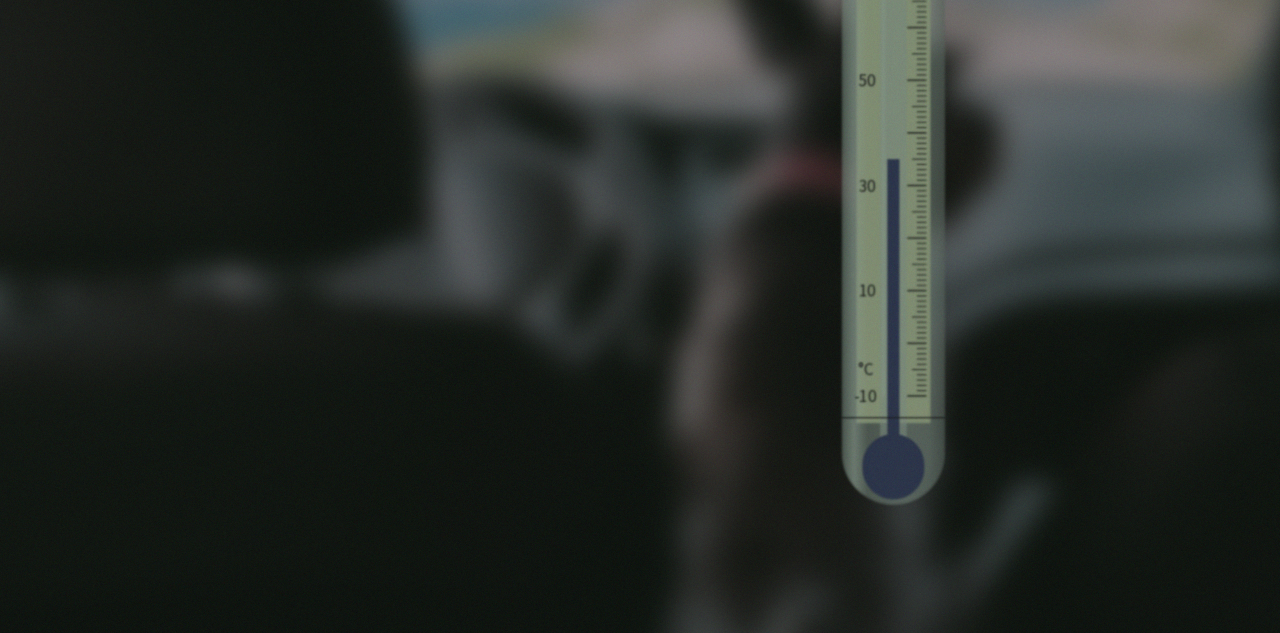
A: 35 °C
